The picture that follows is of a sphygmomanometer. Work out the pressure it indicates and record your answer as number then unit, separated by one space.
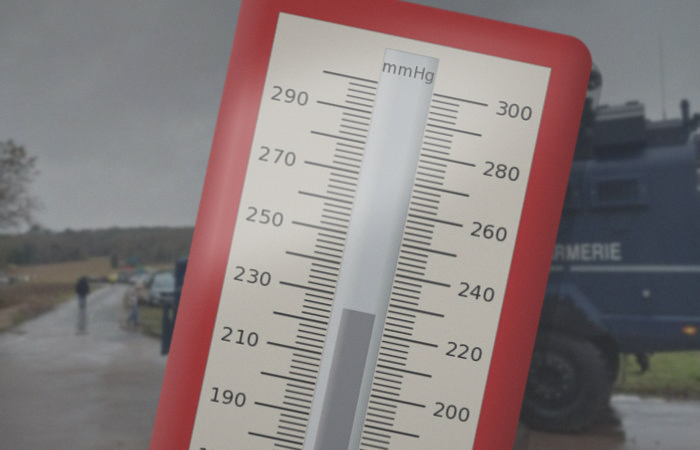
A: 226 mmHg
